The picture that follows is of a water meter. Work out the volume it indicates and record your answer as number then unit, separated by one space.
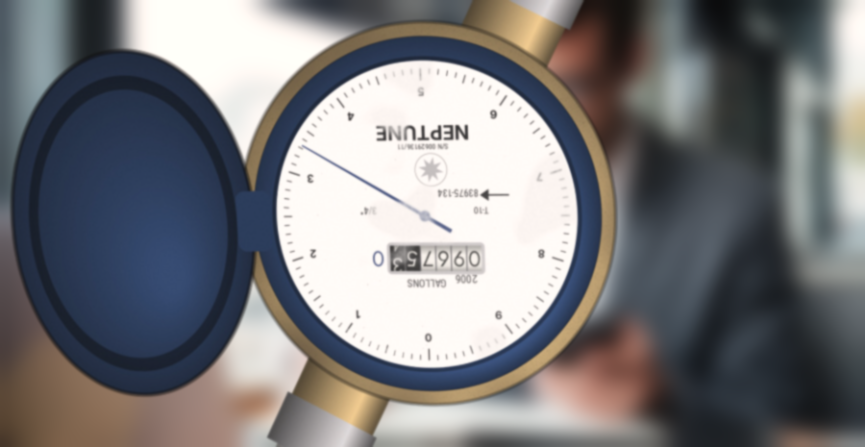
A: 967533.3 gal
